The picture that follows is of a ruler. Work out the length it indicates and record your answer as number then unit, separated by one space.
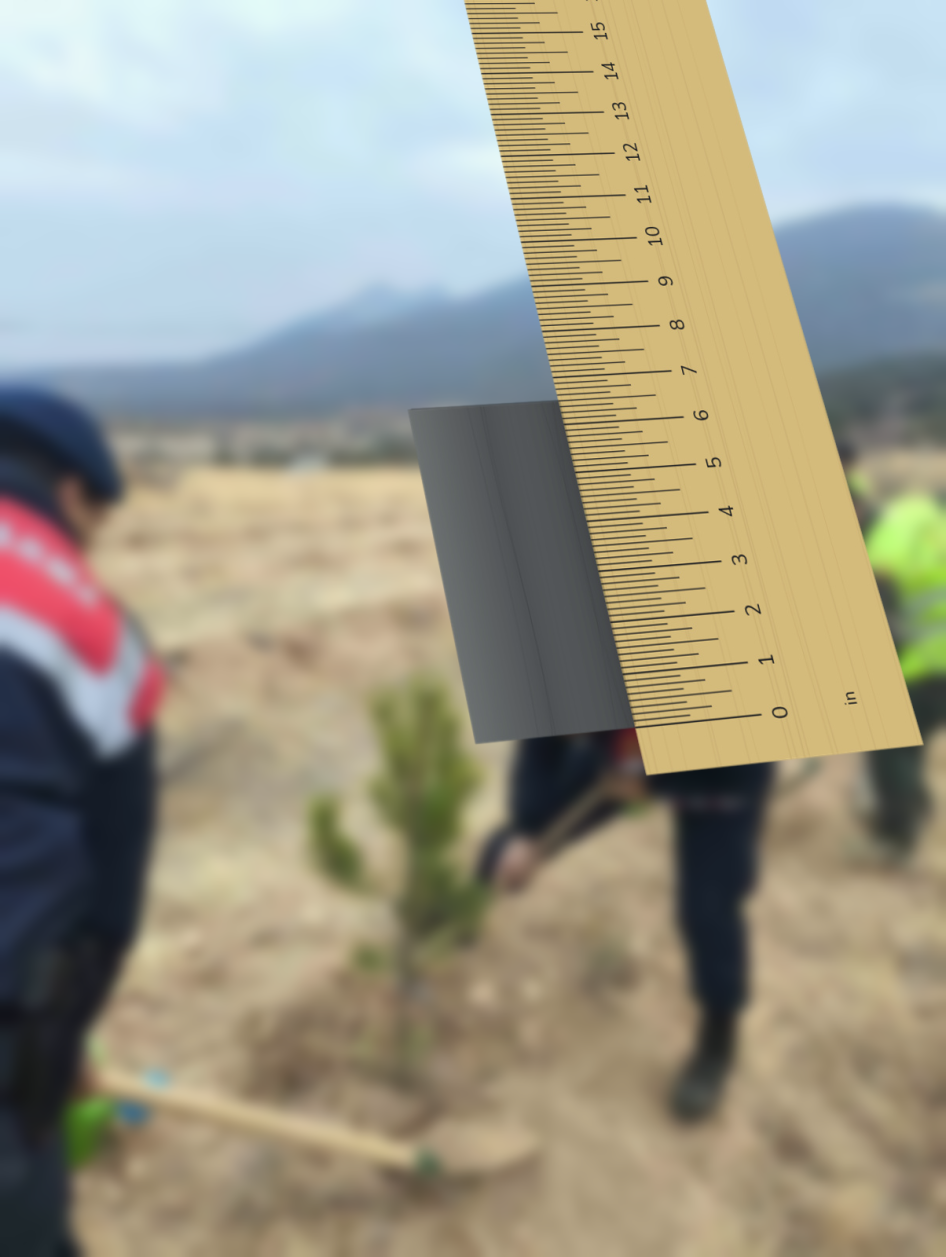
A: 6.5 in
